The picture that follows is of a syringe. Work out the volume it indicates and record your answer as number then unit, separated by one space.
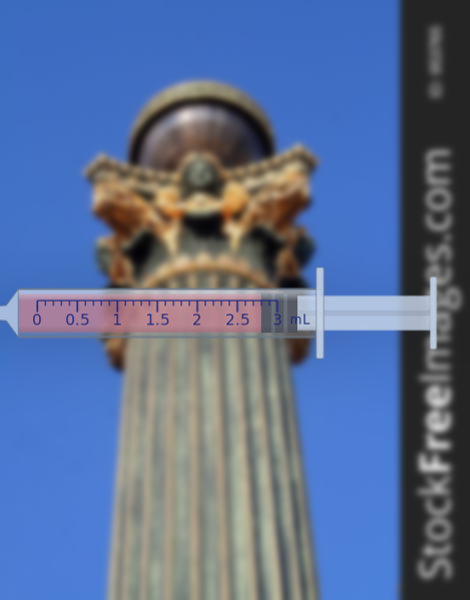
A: 2.8 mL
